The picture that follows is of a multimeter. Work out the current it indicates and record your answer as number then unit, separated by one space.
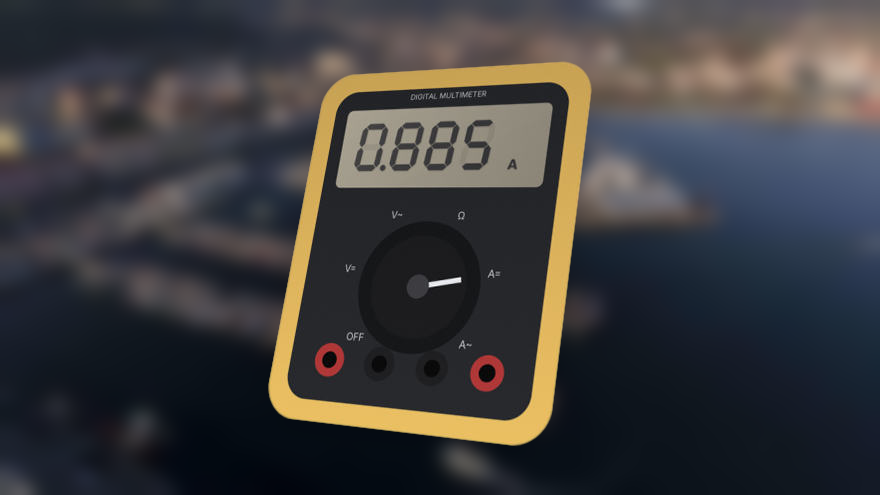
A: 0.885 A
